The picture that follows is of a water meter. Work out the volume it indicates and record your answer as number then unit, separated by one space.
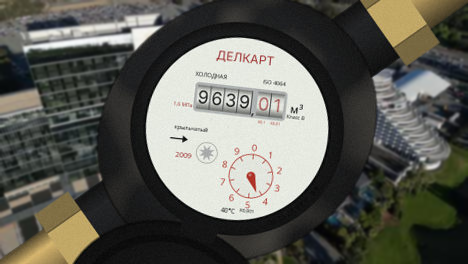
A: 9639.014 m³
